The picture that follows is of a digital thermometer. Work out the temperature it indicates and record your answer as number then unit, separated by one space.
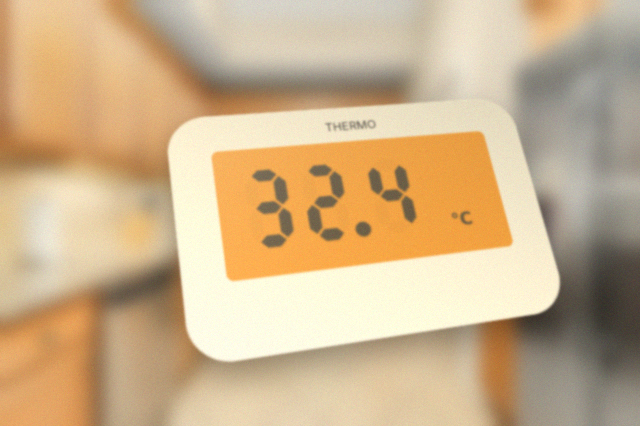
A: 32.4 °C
